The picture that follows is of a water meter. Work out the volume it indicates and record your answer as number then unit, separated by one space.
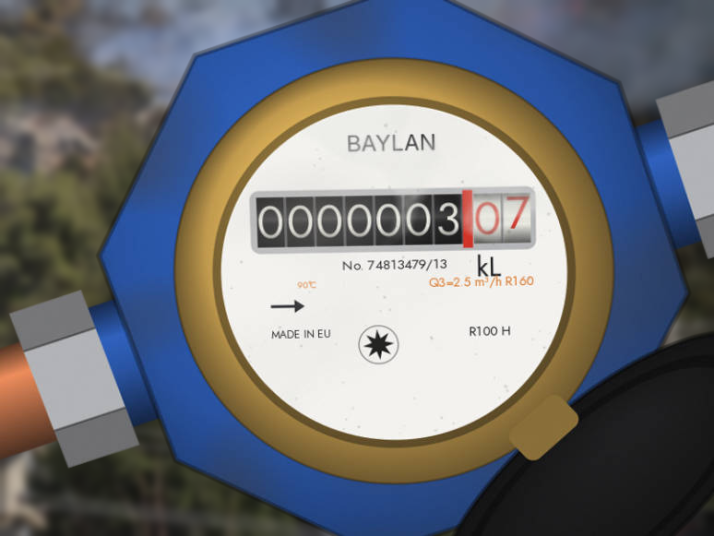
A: 3.07 kL
